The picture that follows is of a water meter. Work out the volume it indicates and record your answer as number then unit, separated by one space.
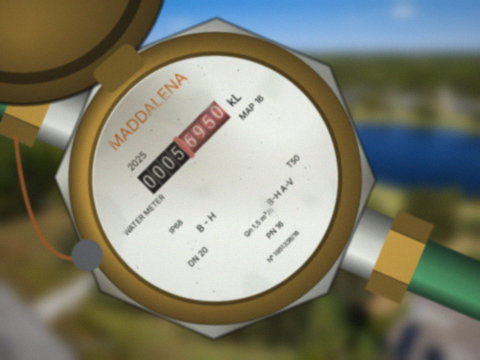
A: 5.6950 kL
